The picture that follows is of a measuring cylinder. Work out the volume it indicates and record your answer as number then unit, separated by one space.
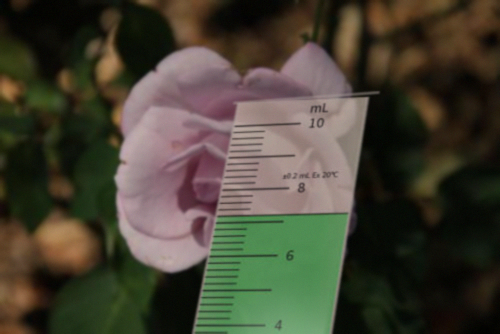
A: 7.2 mL
